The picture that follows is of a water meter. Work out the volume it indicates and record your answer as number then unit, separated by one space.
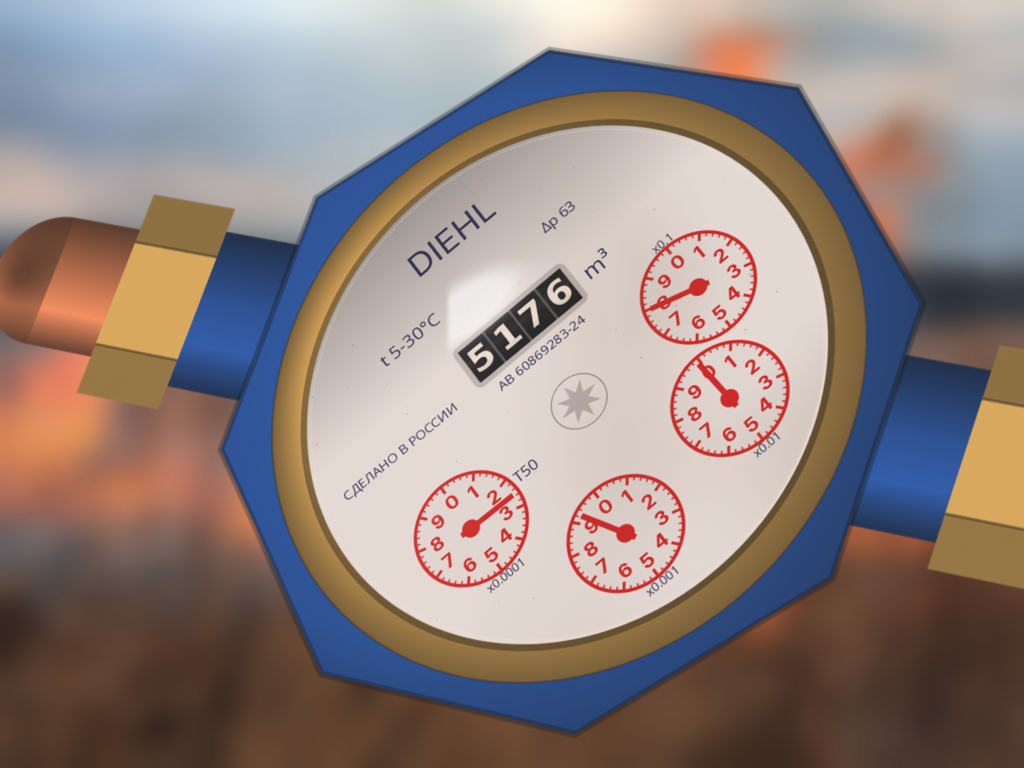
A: 5176.7992 m³
